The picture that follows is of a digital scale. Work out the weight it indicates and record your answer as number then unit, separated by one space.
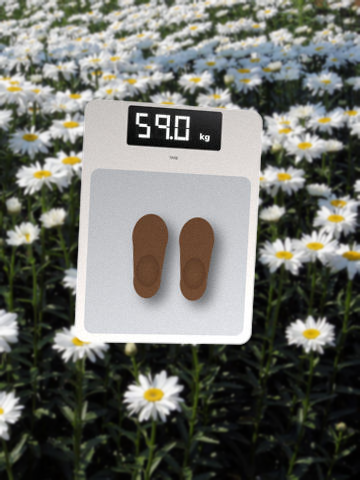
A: 59.0 kg
